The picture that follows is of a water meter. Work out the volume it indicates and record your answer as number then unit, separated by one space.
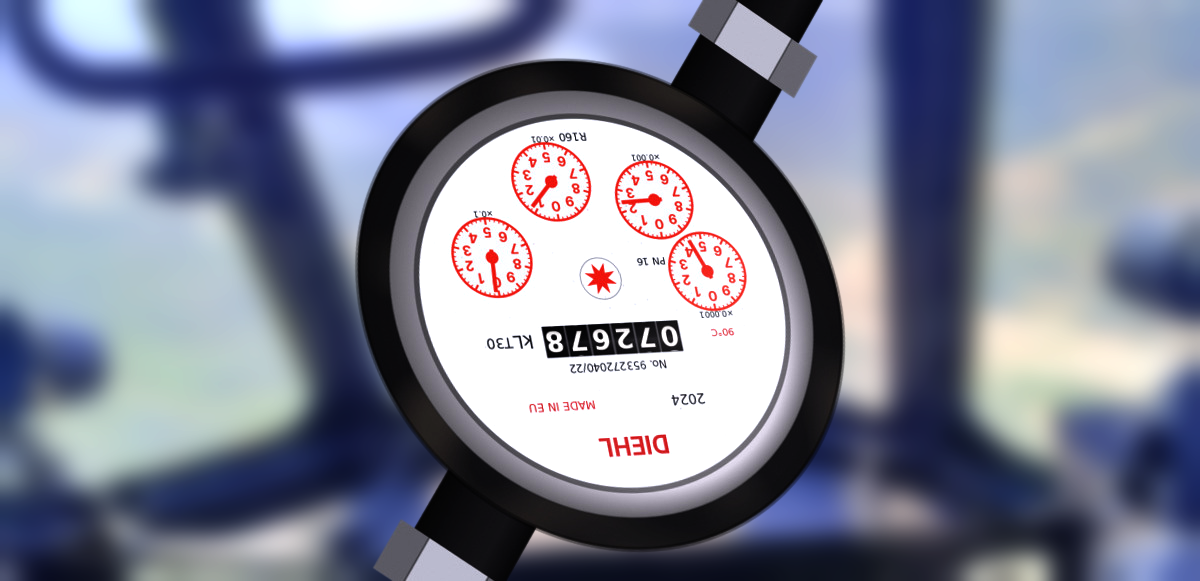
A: 72678.0124 kL
